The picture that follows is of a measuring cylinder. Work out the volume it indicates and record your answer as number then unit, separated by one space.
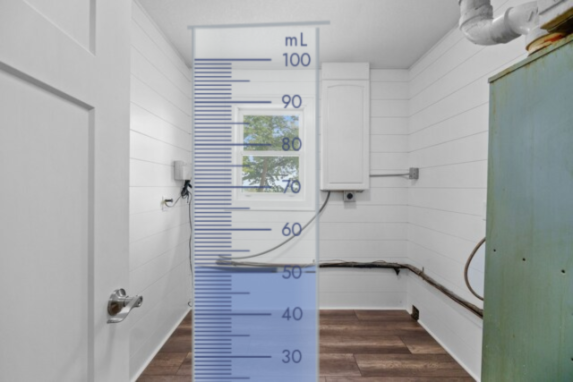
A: 50 mL
